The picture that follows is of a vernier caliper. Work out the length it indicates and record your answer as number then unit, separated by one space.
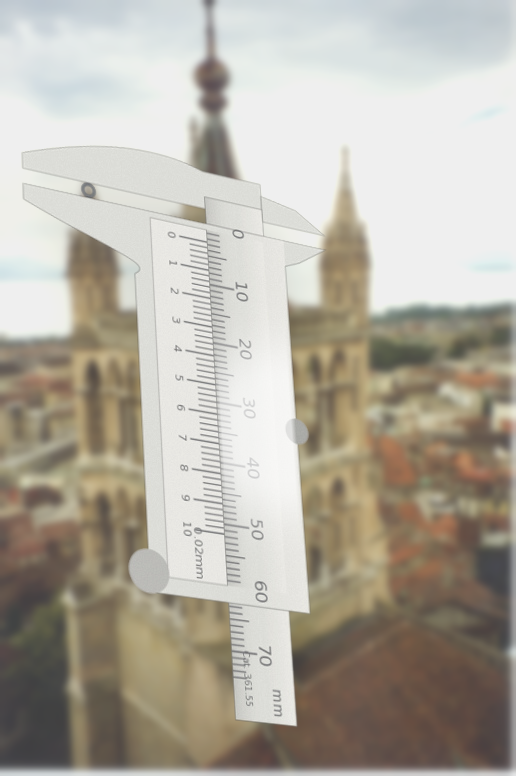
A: 2.6 mm
